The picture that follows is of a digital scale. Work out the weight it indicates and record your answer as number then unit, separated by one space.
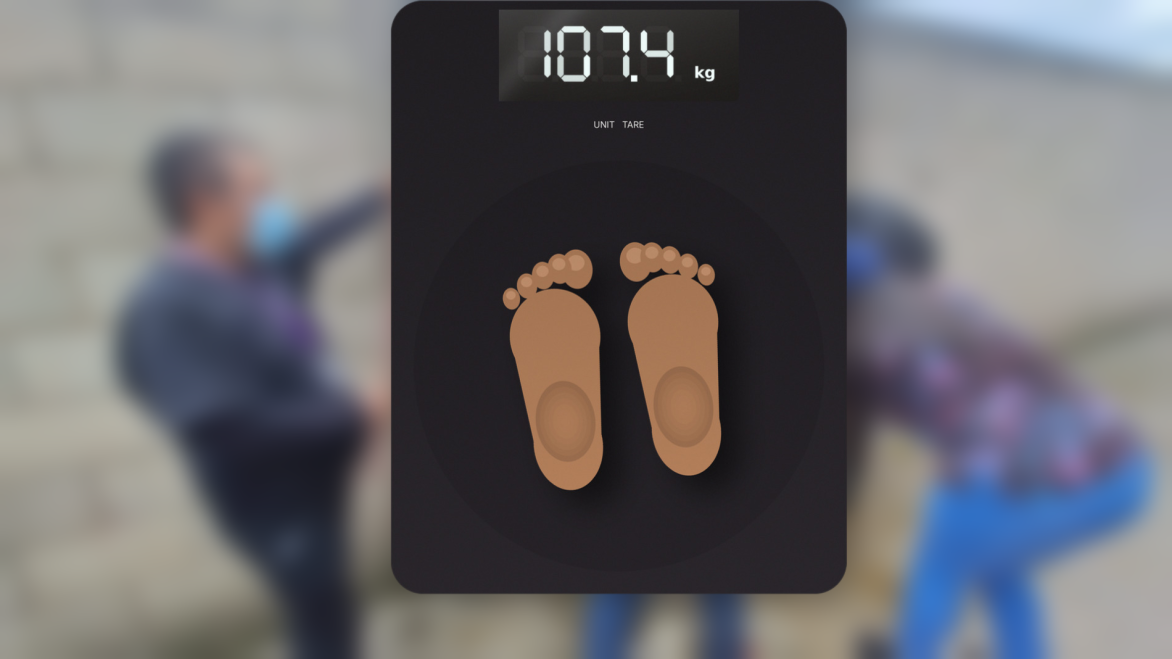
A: 107.4 kg
